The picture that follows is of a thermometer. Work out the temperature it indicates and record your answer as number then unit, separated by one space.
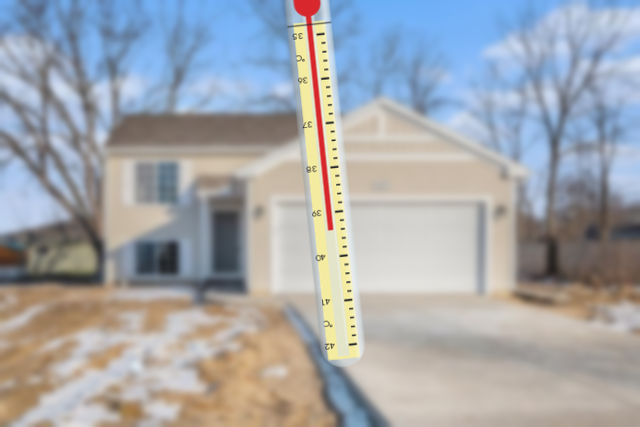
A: 39.4 °C
